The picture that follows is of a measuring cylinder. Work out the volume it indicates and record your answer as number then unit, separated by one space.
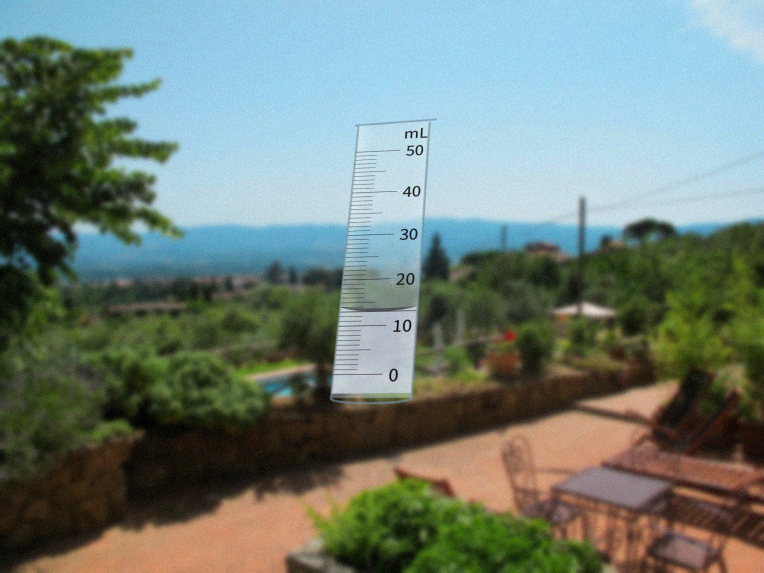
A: 13 mL
